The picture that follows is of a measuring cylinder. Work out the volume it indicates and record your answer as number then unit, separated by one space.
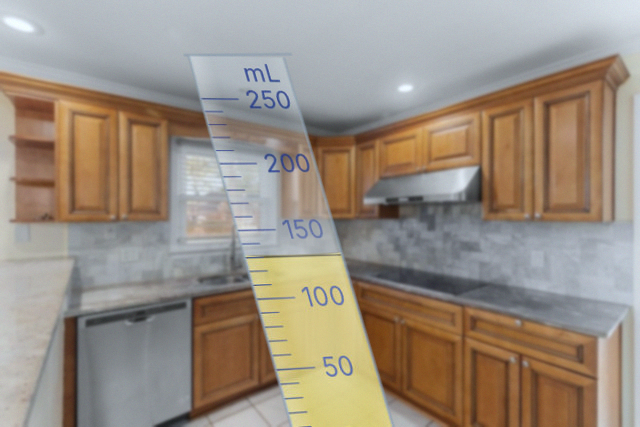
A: 130 mL
